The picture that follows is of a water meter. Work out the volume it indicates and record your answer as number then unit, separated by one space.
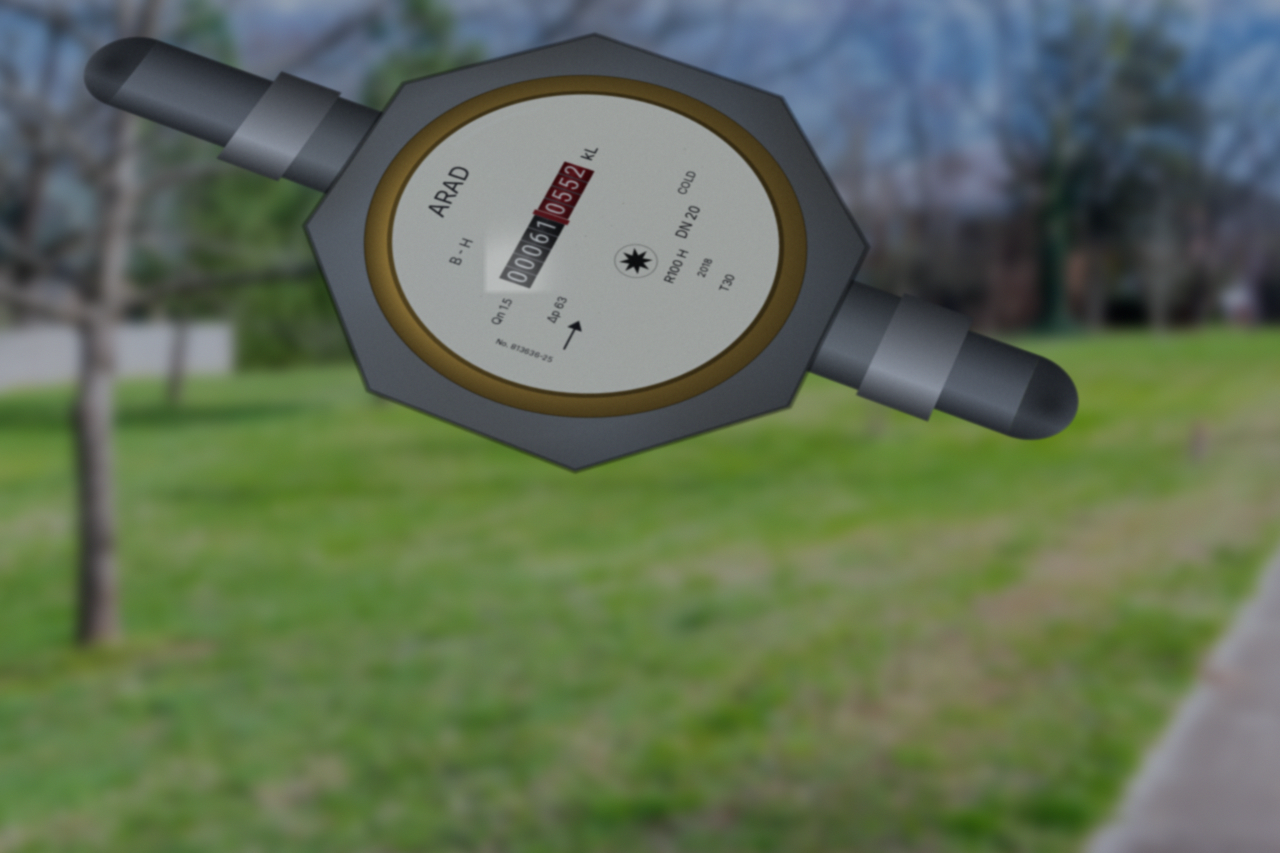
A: 61.0552 kL
